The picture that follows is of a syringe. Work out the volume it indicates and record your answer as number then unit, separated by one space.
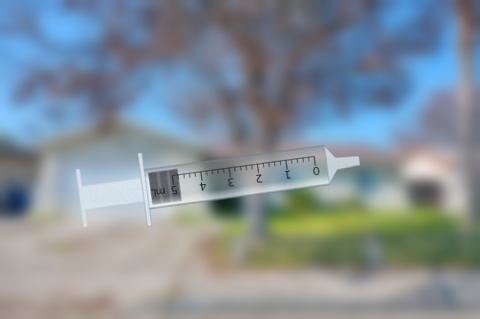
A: 4.8 mL
